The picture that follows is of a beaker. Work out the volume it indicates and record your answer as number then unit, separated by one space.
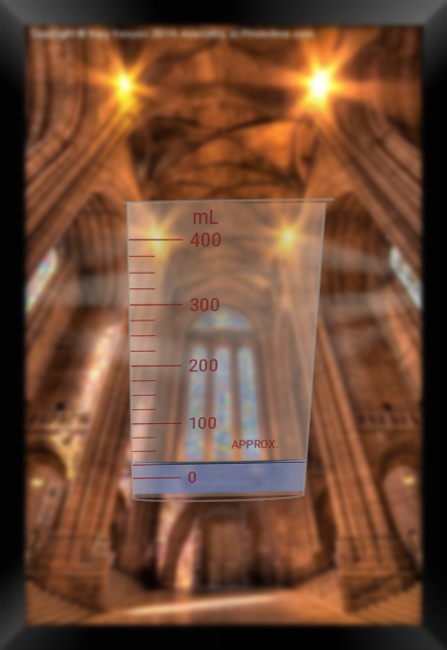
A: 25 mL
